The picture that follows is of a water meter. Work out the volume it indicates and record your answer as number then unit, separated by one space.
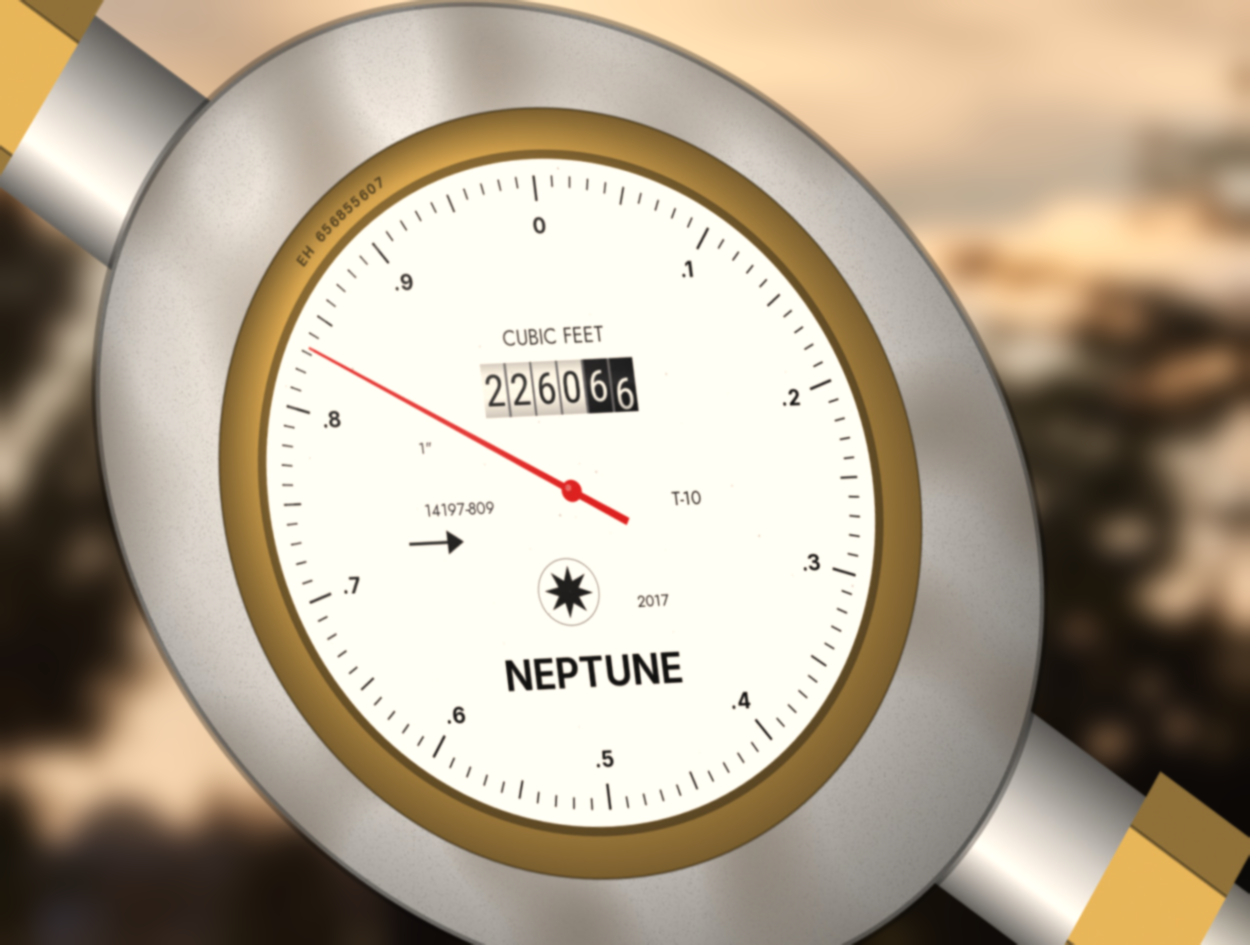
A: 226065.83 ft³
